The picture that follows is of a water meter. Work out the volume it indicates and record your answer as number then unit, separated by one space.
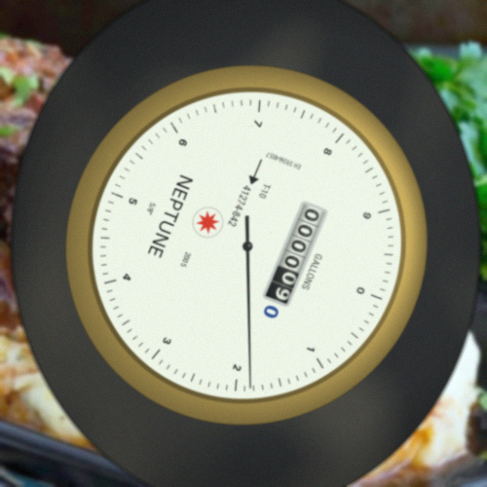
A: 91.8 gal
